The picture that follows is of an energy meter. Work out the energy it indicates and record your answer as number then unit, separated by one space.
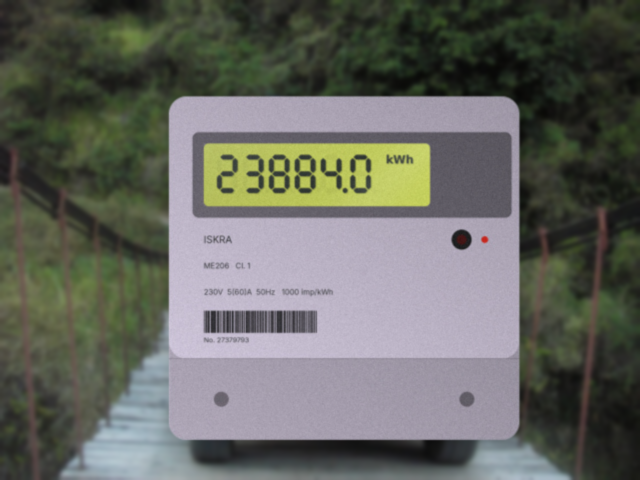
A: 23884.0 kWh
